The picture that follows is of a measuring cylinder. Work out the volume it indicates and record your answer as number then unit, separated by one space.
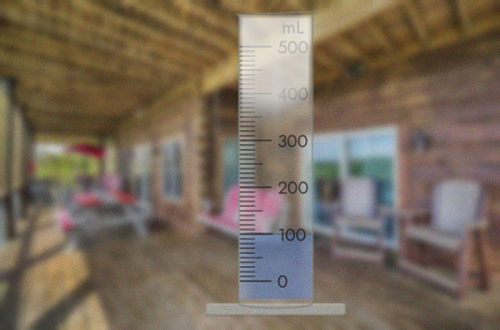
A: 100 mL
